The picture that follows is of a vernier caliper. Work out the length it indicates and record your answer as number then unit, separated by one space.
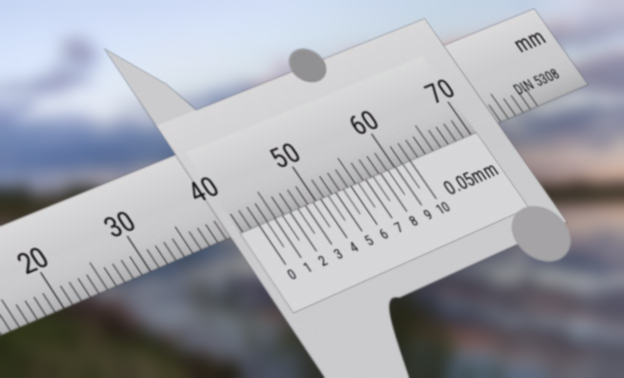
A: 43.0 mm
